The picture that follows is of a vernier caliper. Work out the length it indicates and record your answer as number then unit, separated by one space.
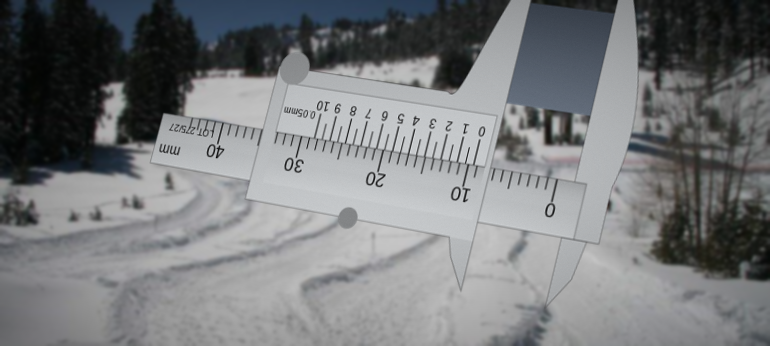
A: 9.4 mm
